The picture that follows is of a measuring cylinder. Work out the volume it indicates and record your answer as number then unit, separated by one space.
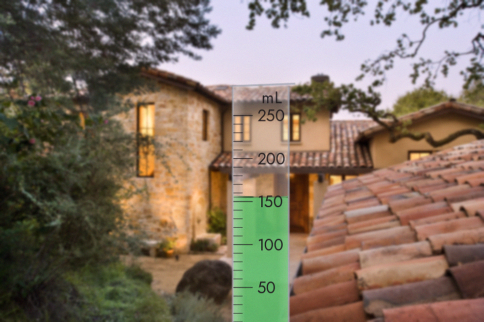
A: 155 mL
